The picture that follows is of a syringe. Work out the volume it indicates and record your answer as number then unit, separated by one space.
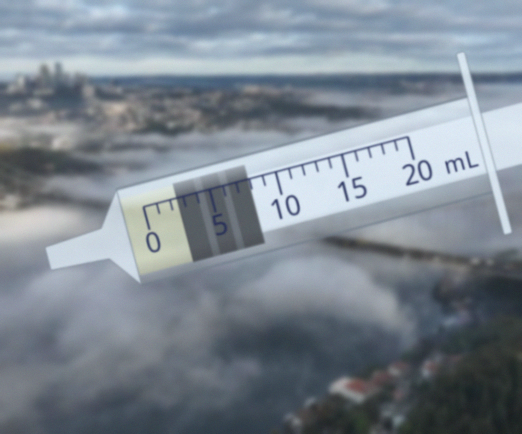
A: 2.5 mL
